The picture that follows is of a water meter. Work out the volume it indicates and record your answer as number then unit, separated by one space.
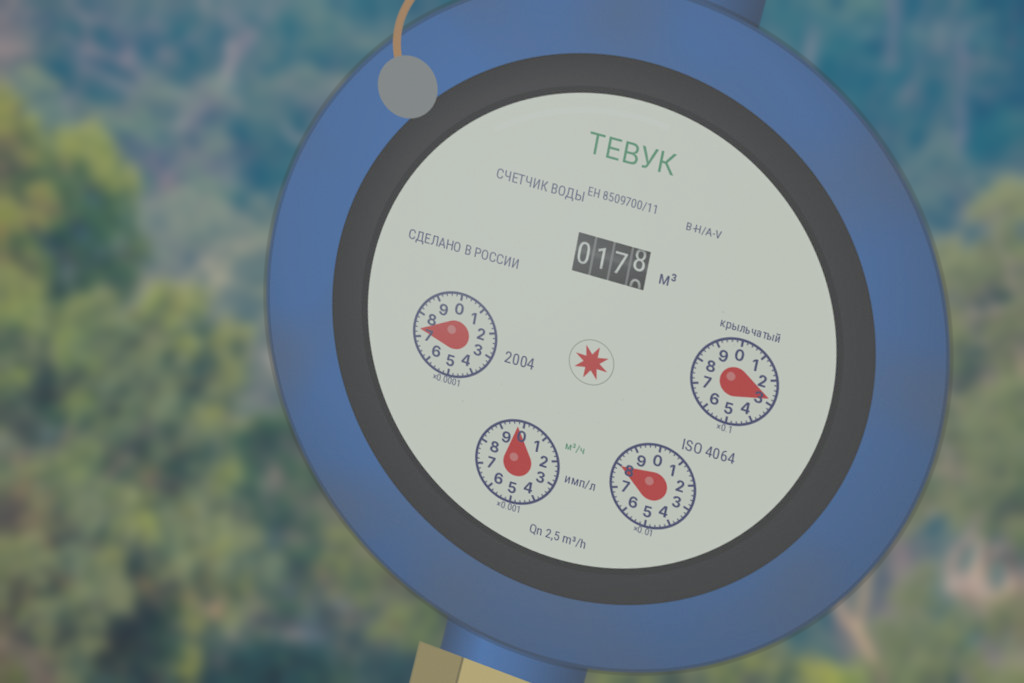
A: 178.2797 m³
